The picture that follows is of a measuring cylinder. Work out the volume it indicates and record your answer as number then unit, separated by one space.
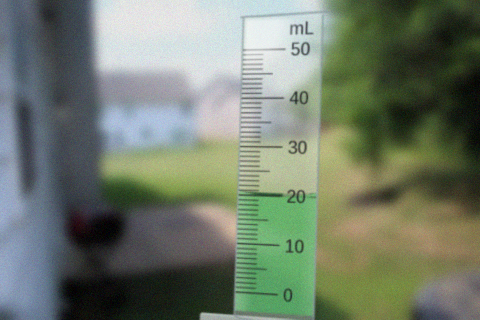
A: 20 mL
